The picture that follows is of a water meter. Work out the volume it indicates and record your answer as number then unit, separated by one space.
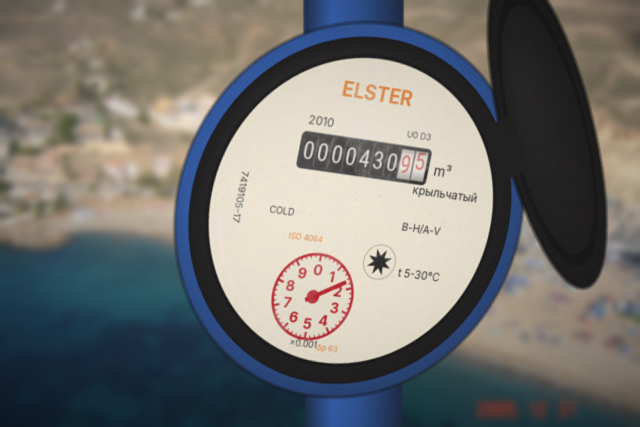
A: 430.951 m³
